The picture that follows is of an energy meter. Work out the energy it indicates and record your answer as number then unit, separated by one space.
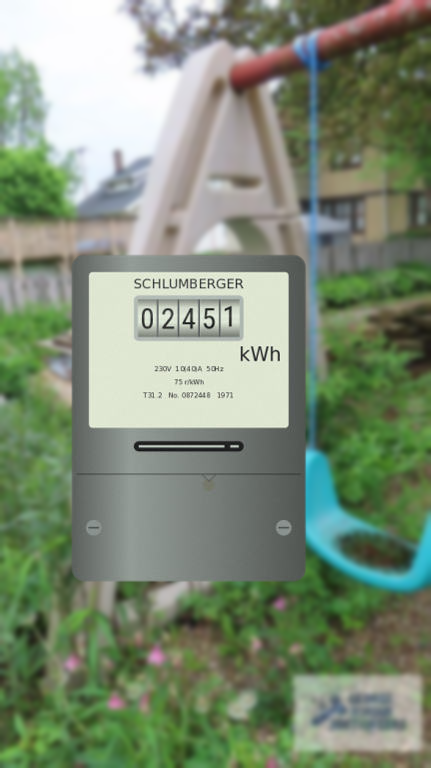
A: 2451 kWh
